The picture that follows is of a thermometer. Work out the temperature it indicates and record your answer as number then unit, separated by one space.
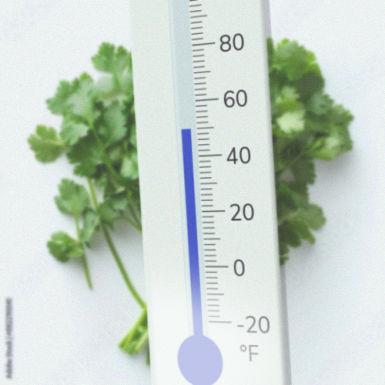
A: 50 °F
